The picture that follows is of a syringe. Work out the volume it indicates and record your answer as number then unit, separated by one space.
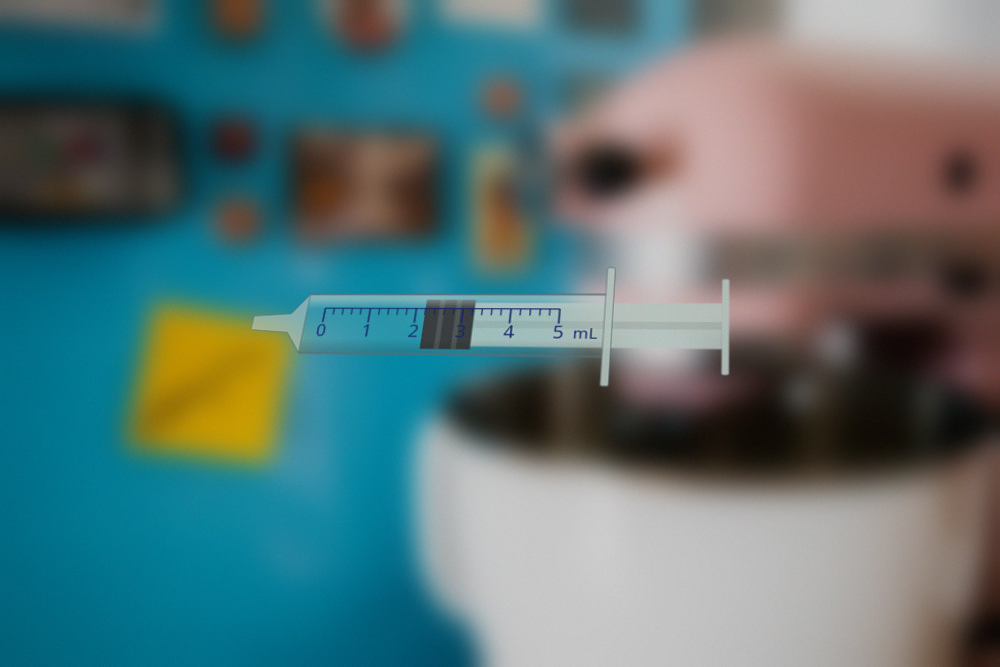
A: 2.2 mL
